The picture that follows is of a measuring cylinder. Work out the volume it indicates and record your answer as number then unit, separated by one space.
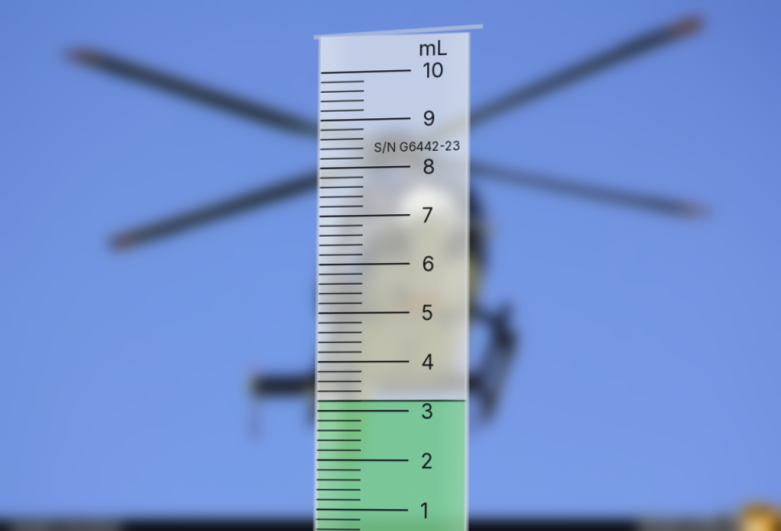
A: 3.2 mL
